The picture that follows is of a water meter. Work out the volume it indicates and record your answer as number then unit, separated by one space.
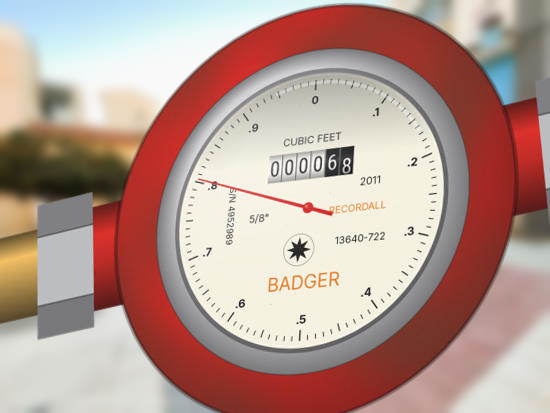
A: 67.80 ft³
